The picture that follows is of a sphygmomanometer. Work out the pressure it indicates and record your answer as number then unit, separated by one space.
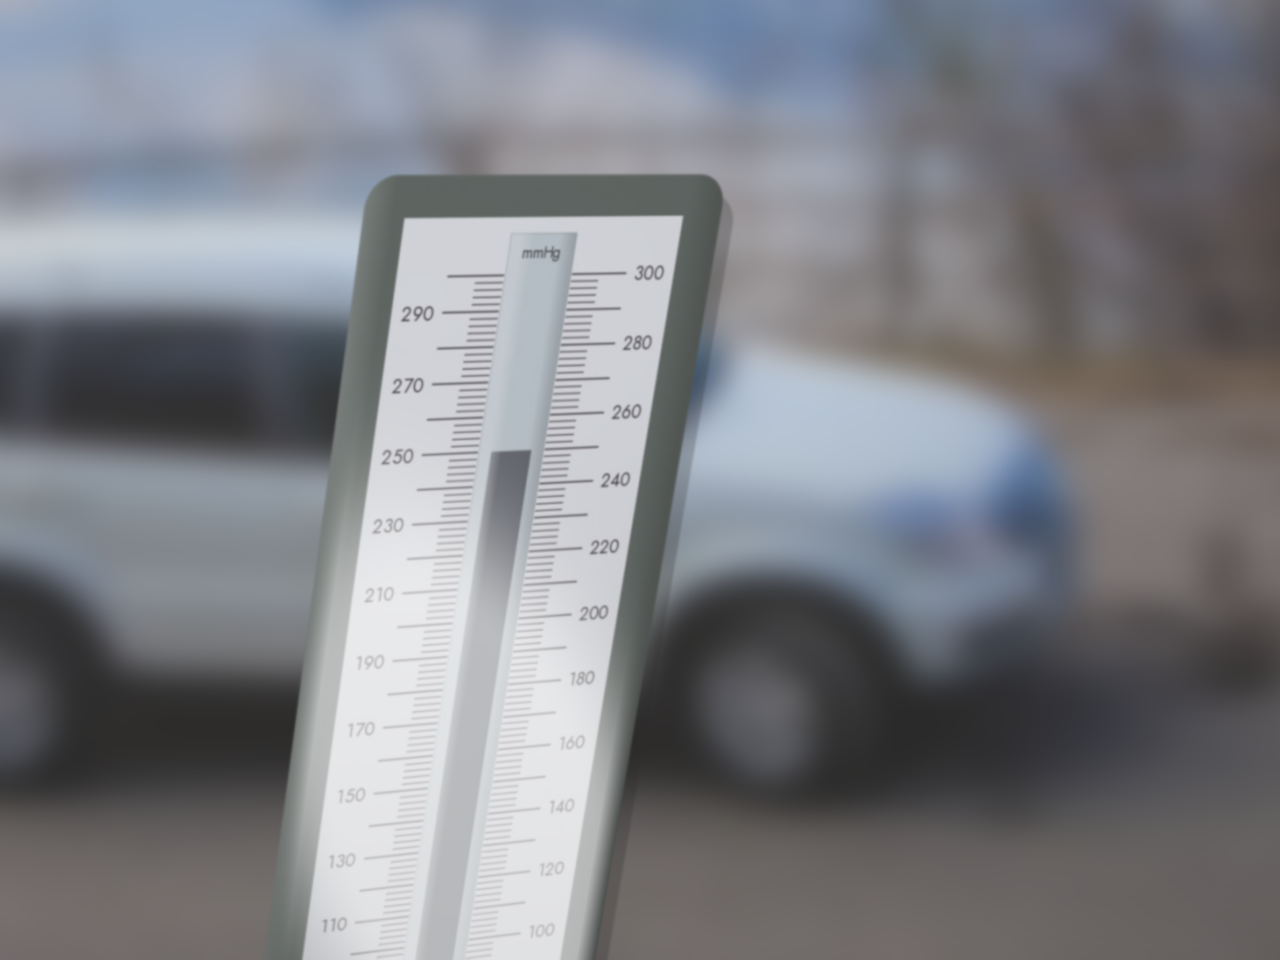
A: 250 mmHg
